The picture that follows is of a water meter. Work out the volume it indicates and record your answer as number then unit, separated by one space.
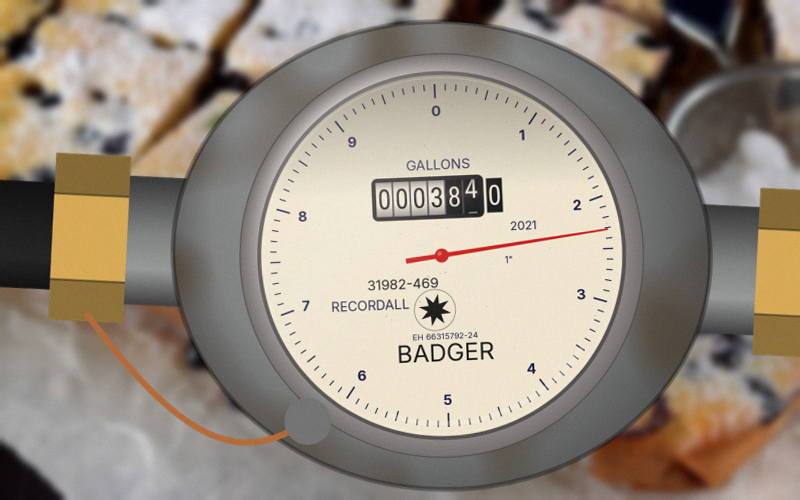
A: 3842.3 gal
